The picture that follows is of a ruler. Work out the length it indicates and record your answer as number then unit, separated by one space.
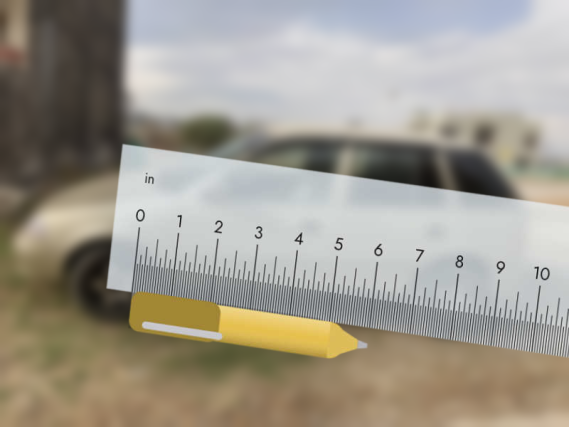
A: 6 in
